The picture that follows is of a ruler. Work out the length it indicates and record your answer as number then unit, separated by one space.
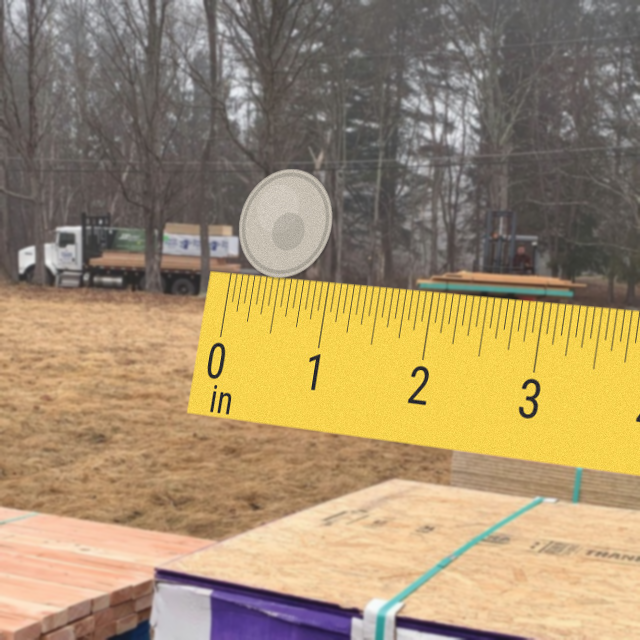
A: 0.9375 in
